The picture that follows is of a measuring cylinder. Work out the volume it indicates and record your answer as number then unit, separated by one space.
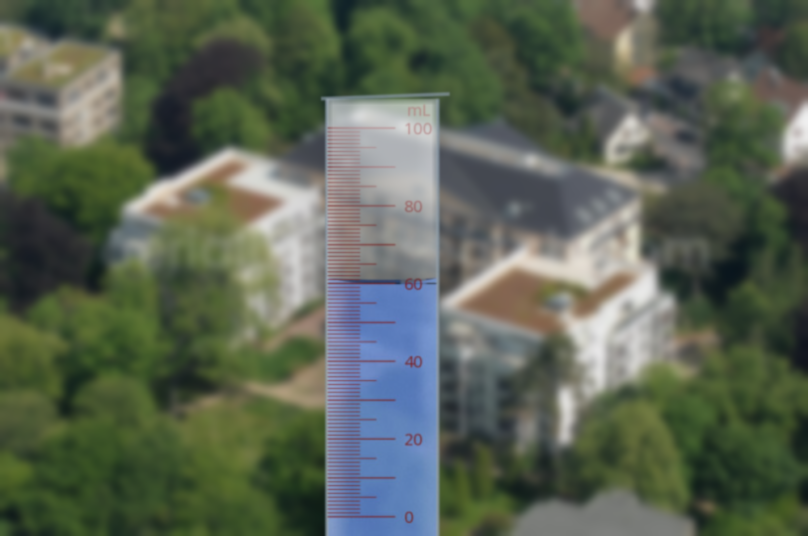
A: 60 mL
